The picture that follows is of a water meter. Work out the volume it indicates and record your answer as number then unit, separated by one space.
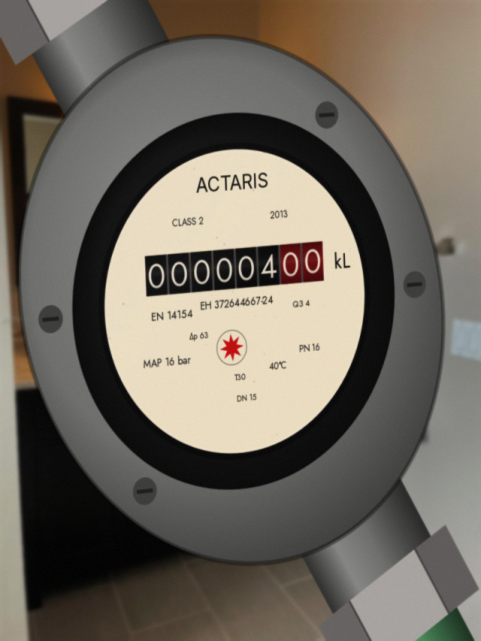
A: 4.00 kL
